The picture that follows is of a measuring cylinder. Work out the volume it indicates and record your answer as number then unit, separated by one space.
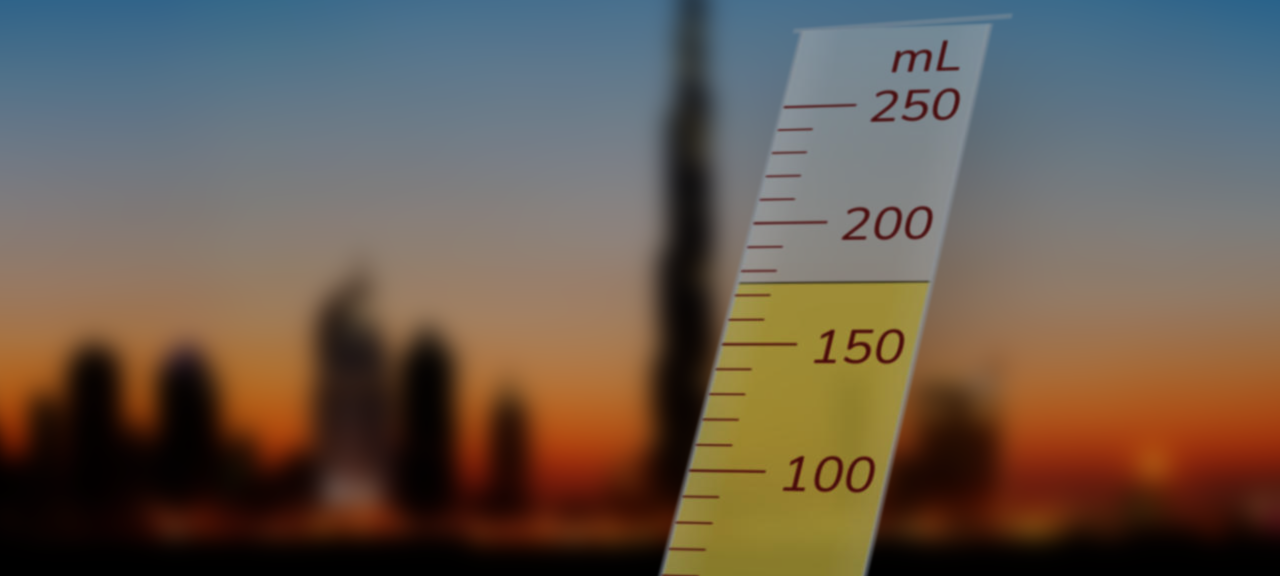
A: 175 mL
